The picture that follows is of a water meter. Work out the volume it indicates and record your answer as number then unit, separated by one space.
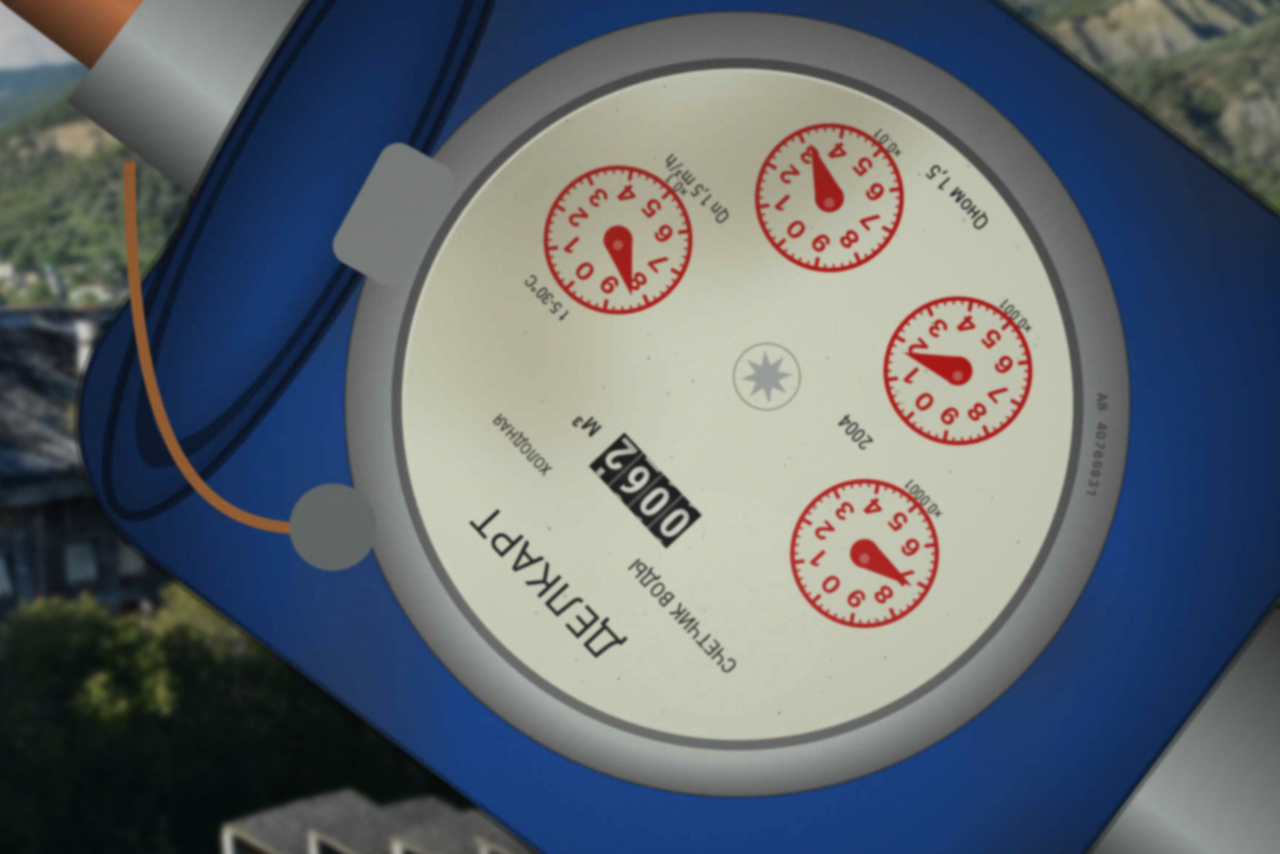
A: 61.8317 m³
